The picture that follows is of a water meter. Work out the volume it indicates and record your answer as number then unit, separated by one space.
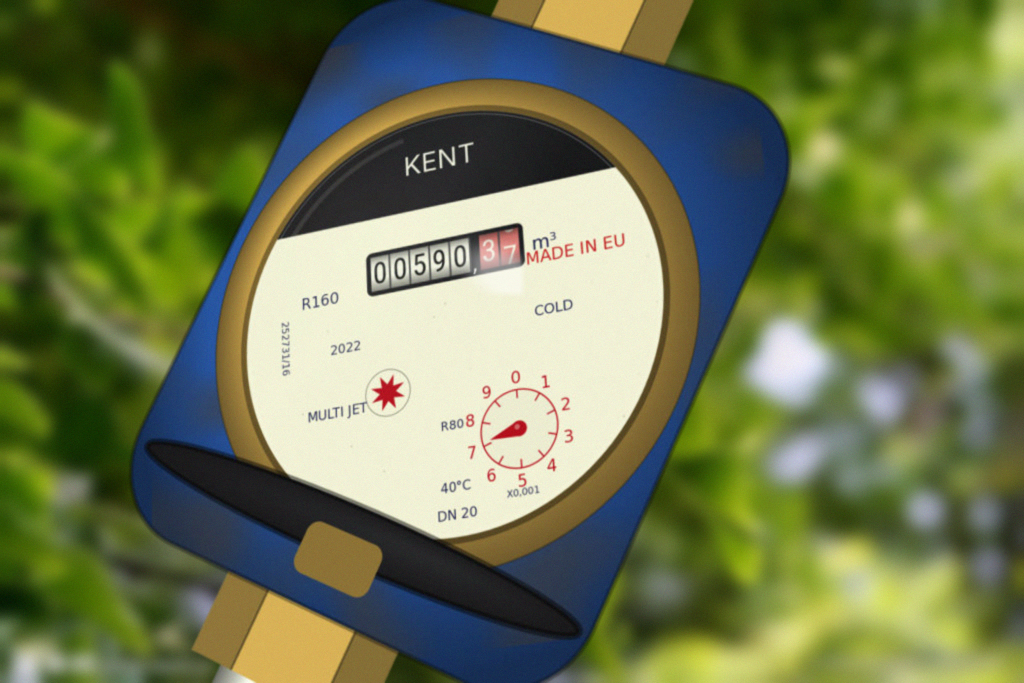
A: 590.367 m³
